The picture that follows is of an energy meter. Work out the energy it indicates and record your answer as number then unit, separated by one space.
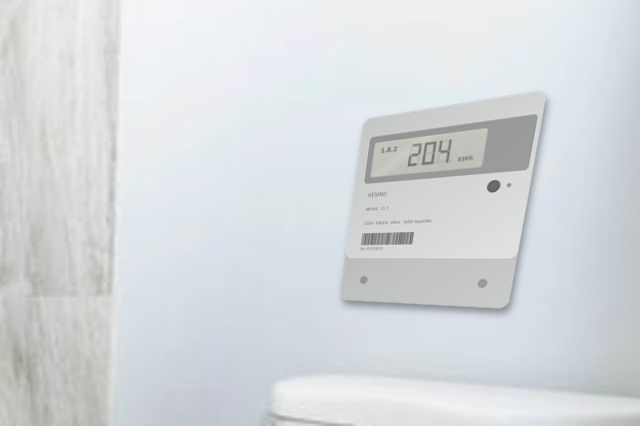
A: 204 kWh
